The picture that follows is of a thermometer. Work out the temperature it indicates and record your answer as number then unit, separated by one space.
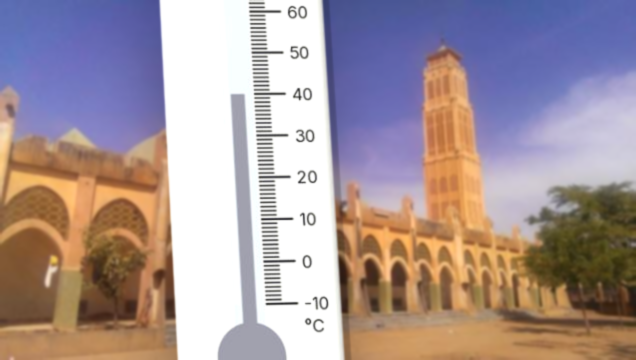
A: 40 °C
